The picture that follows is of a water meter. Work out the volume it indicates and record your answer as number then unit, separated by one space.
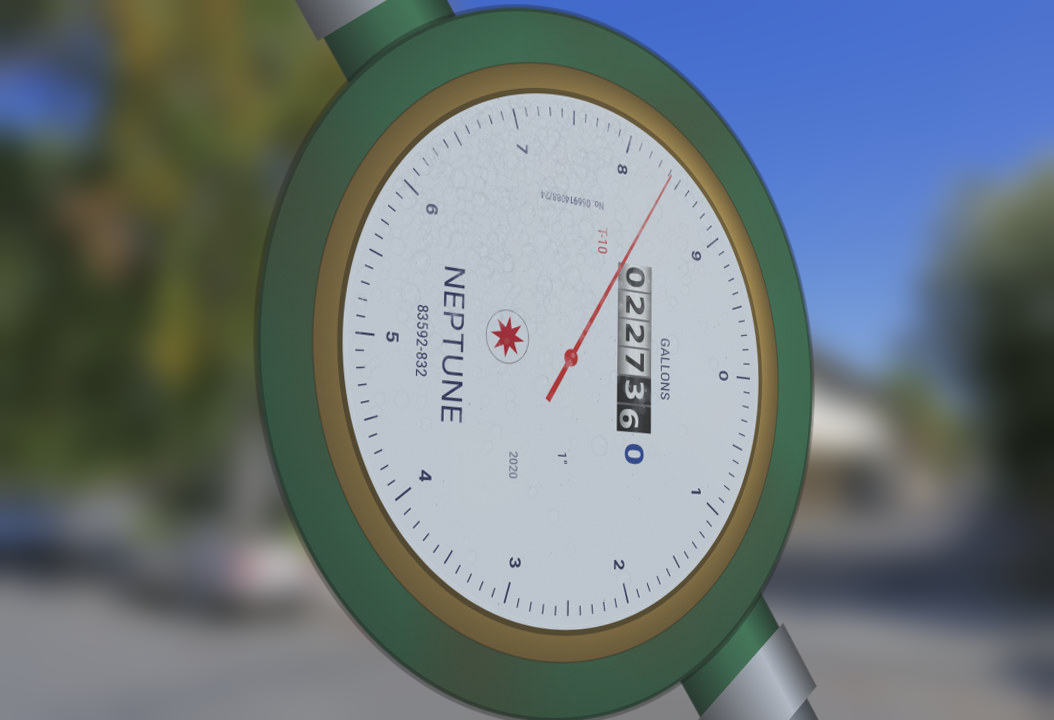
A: 227358.4 gal
